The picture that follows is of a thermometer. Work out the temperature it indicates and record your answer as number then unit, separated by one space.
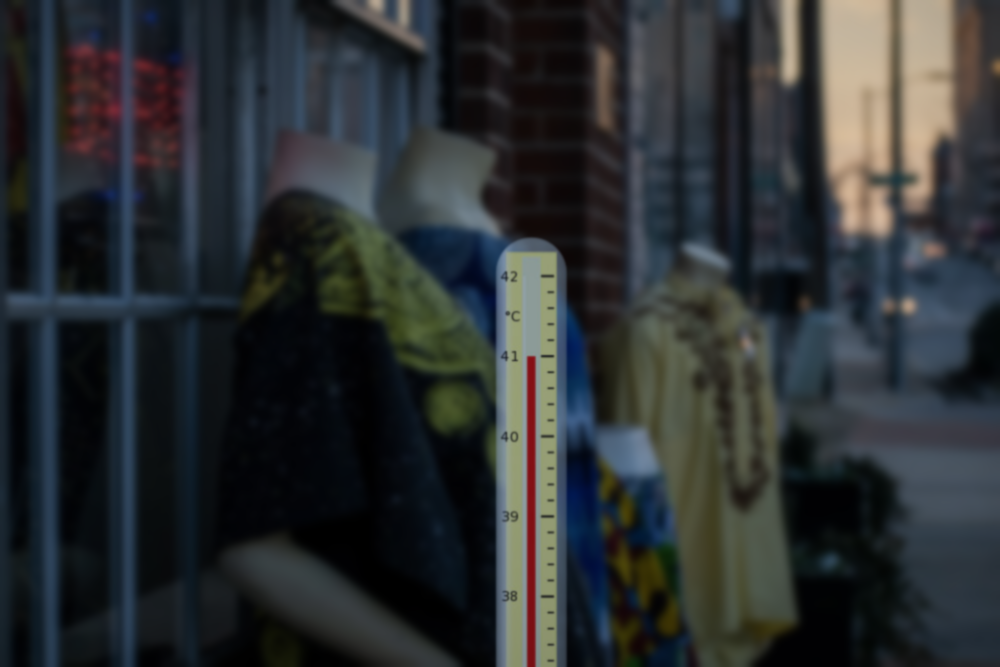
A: 41 °C
